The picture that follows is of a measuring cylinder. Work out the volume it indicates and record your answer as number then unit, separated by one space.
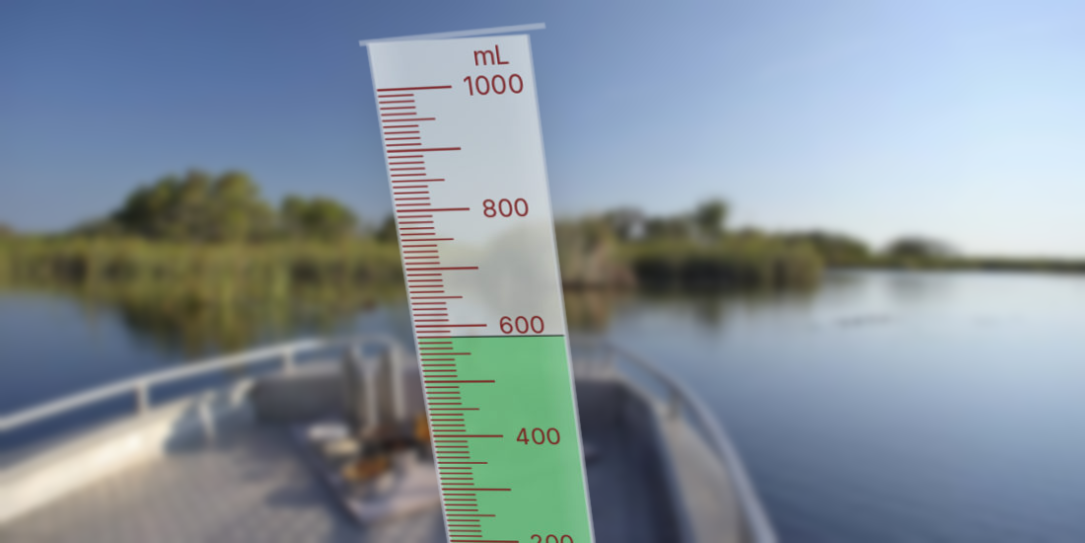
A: 580 mL
